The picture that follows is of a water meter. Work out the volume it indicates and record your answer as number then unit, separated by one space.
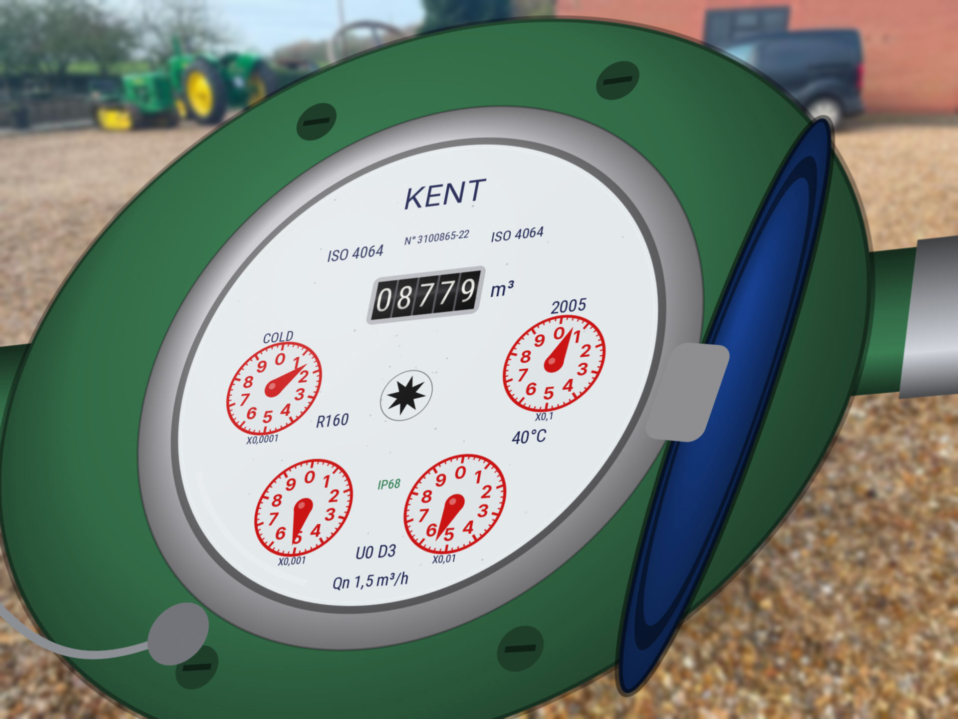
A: 8779.0551 m³
